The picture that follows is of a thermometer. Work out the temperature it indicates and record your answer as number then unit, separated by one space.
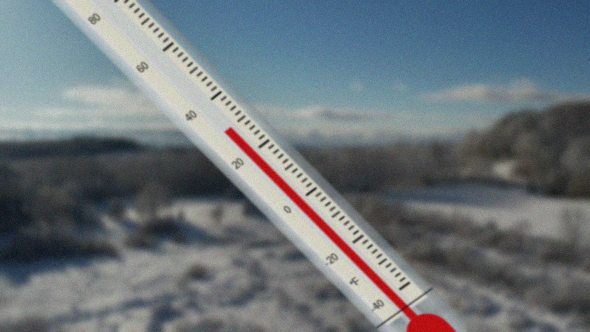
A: 30 °F
